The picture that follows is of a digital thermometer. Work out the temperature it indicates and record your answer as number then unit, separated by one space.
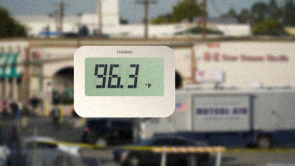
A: 96.3 °F
